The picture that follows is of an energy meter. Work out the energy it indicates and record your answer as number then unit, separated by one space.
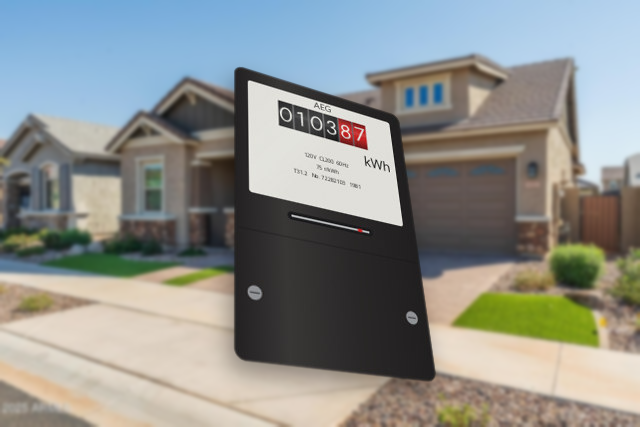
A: 103.87 kWh
